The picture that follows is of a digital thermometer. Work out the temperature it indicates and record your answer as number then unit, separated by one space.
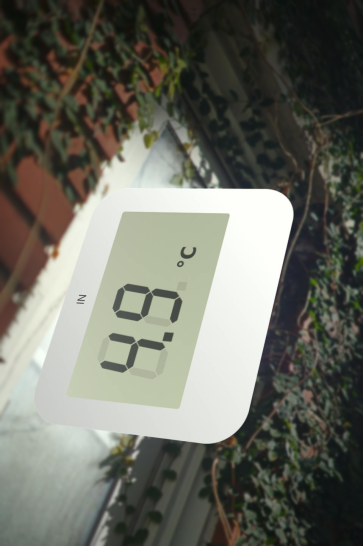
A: 4.9 °C
